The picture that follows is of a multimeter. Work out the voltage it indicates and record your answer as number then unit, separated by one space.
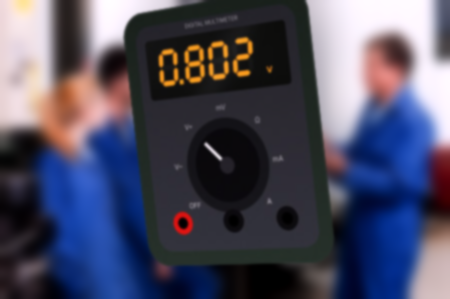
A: 0.802 V
